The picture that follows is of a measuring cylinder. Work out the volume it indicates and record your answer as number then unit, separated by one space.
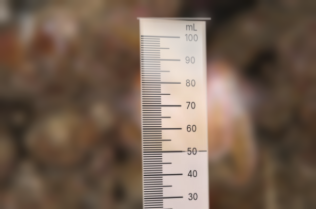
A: 50 mL
